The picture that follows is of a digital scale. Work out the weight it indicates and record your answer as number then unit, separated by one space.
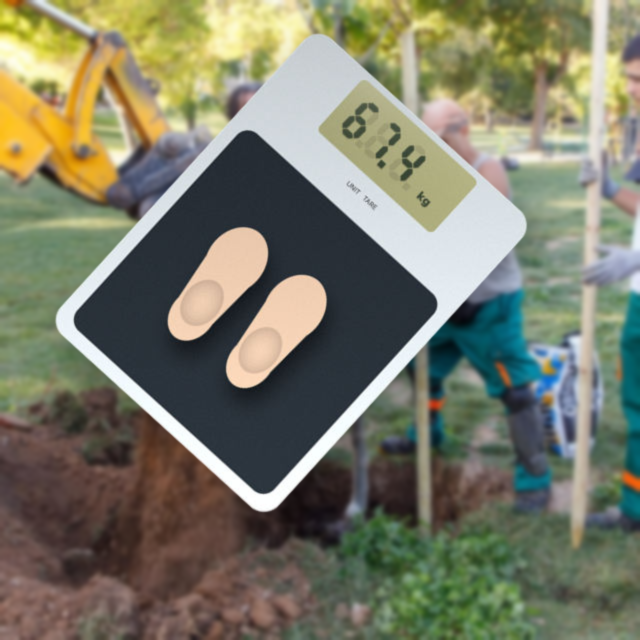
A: 67.4 kg
